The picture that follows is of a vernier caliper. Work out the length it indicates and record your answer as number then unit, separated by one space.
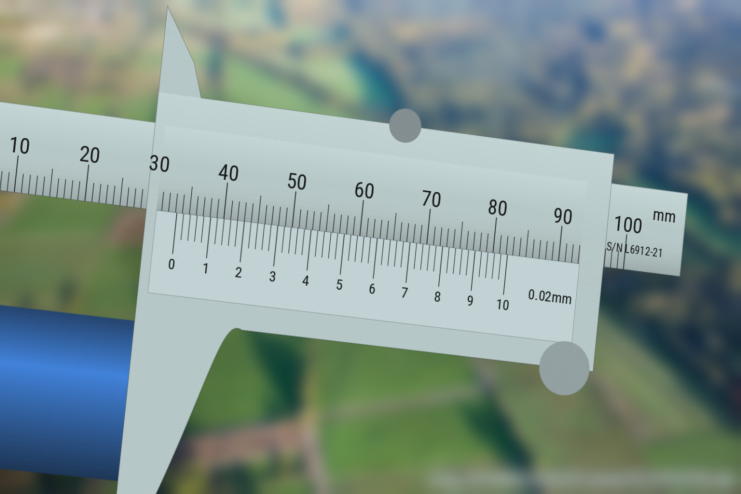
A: 33.2 mm
